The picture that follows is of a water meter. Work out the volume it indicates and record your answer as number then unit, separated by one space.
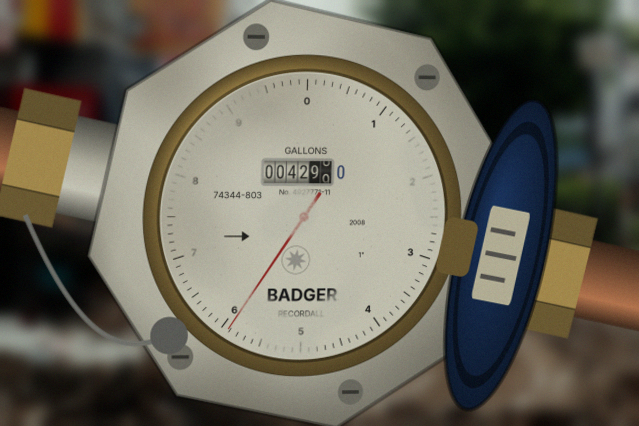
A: 42985.9 gal
